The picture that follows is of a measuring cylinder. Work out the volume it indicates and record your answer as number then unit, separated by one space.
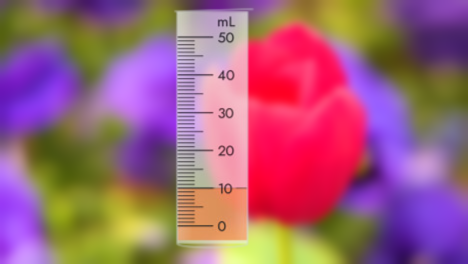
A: 10 mL
